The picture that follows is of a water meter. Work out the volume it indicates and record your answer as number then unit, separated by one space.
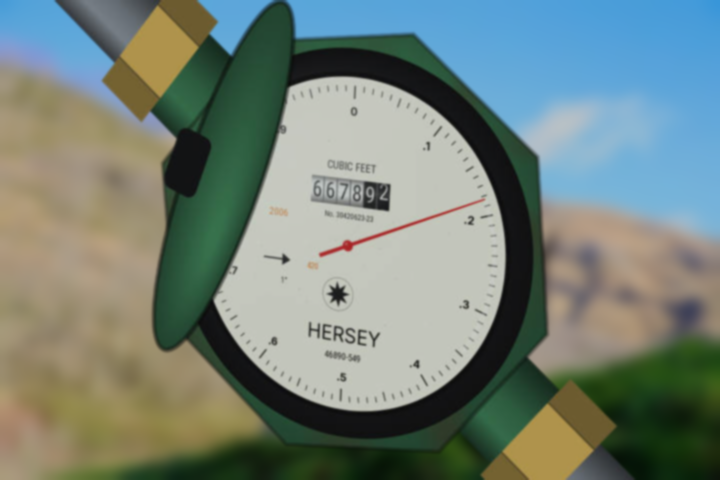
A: 667892.18 ft³
